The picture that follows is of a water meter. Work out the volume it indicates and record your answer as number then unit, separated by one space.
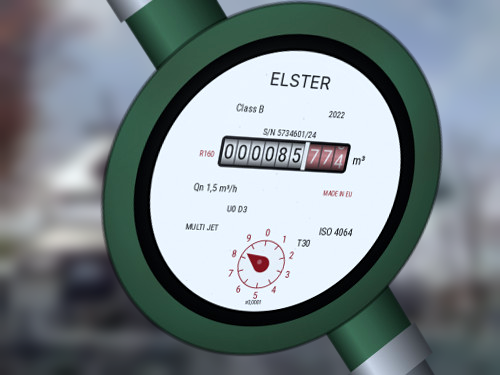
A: 85.7738 m³
